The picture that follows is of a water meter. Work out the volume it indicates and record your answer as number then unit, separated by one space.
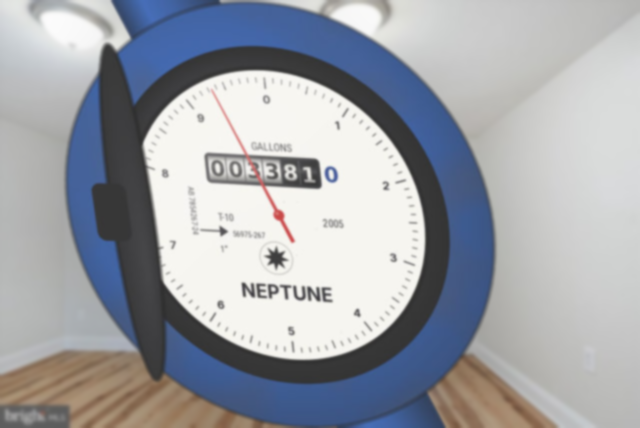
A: 33809.3 gal
